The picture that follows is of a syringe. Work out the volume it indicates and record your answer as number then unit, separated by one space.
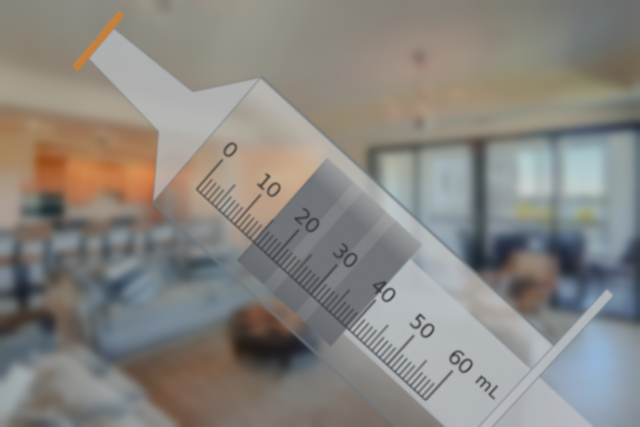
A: 15 mL
